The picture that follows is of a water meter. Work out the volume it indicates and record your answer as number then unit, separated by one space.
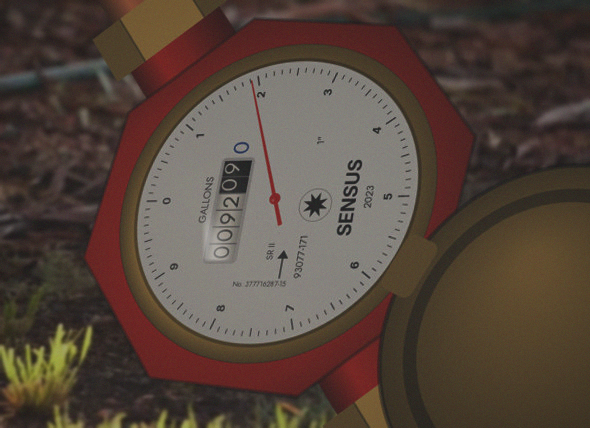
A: 92091.9 gal
